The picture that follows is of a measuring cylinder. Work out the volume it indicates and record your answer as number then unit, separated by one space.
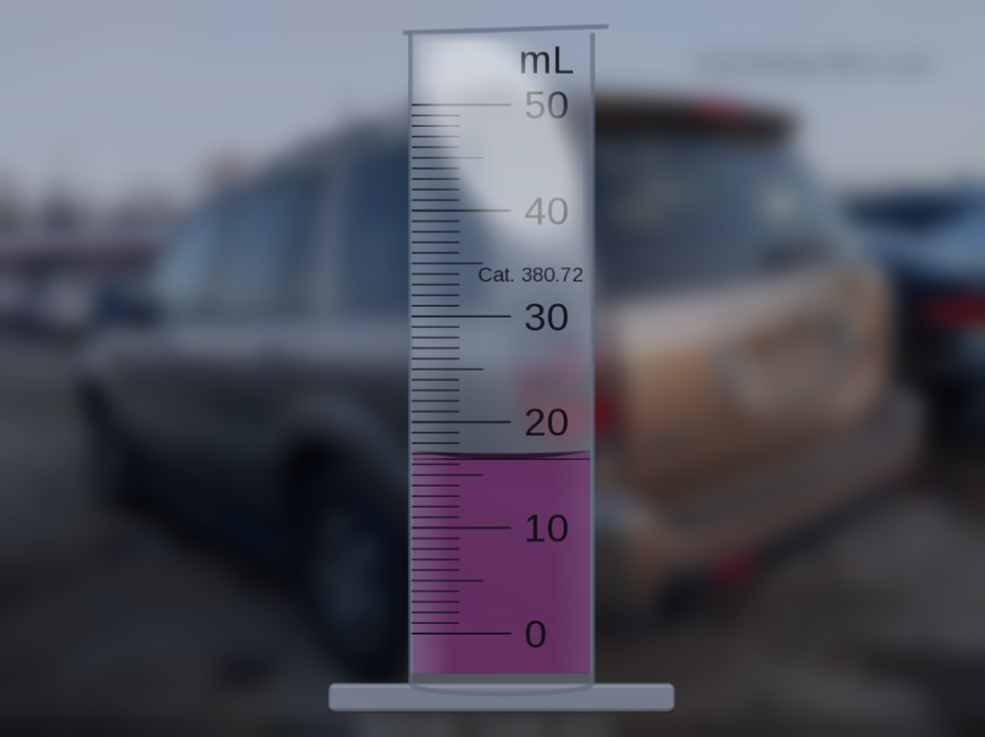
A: 16.5 mL
